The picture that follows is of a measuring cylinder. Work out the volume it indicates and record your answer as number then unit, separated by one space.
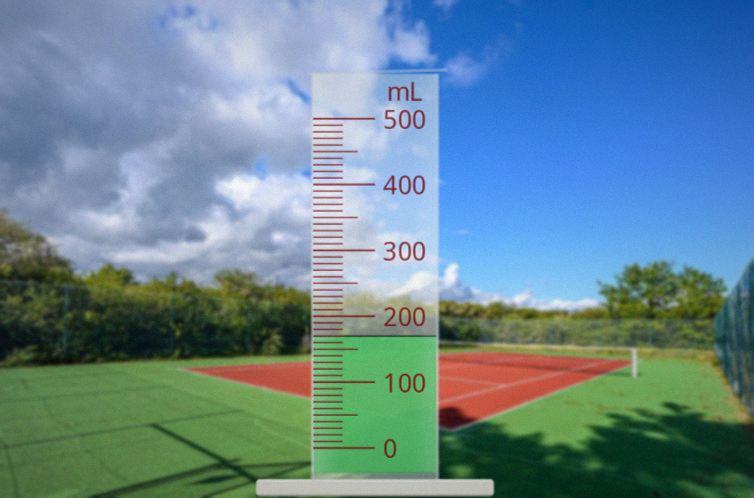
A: 170 mL
